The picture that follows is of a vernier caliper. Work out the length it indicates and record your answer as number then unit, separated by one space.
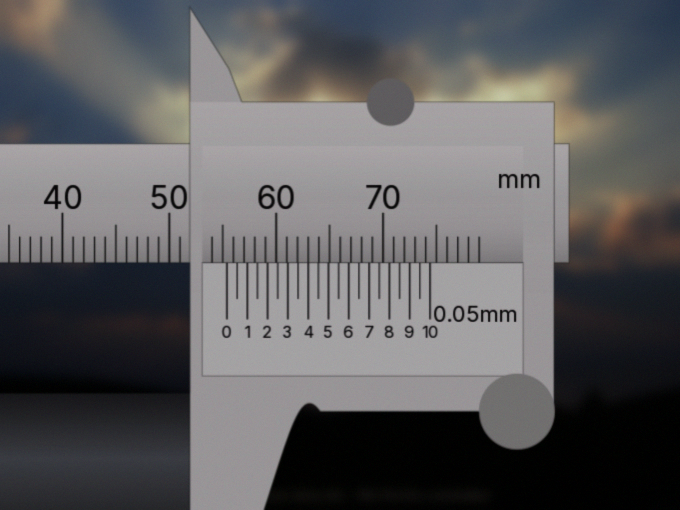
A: 55.4 mm
